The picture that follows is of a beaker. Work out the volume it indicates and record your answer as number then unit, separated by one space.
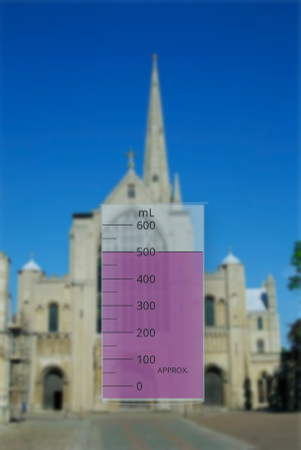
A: 500 mL
